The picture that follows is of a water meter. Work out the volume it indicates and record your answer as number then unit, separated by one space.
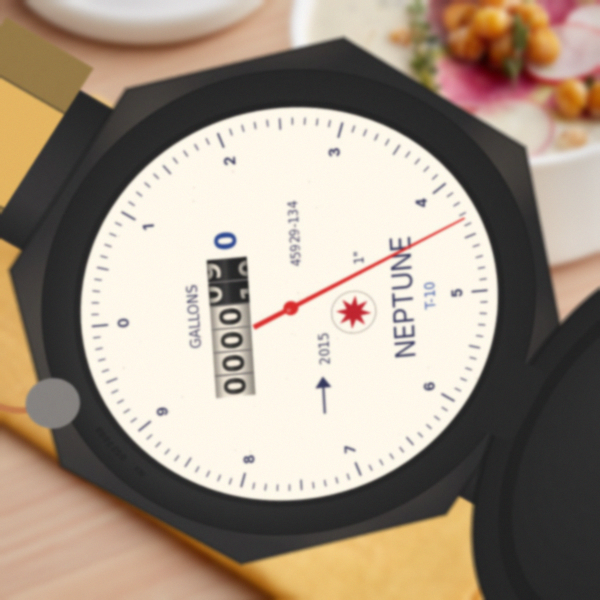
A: 94.3 gal
